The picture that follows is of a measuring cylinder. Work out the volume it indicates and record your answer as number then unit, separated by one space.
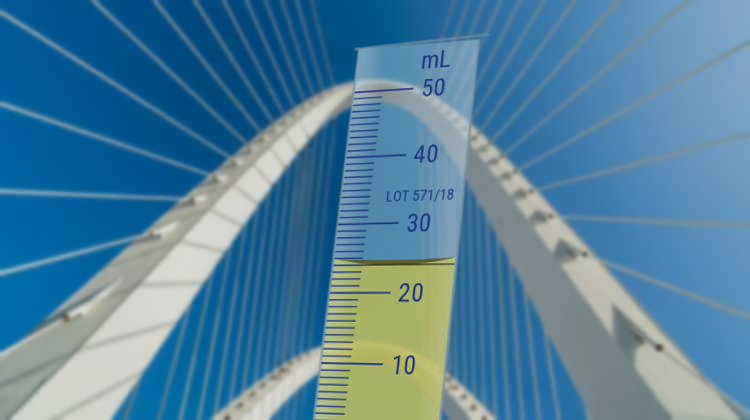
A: 24 mL
